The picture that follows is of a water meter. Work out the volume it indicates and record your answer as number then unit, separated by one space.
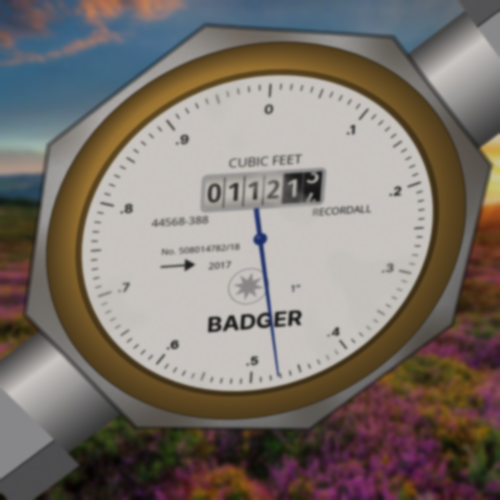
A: 11213.47 ft³
